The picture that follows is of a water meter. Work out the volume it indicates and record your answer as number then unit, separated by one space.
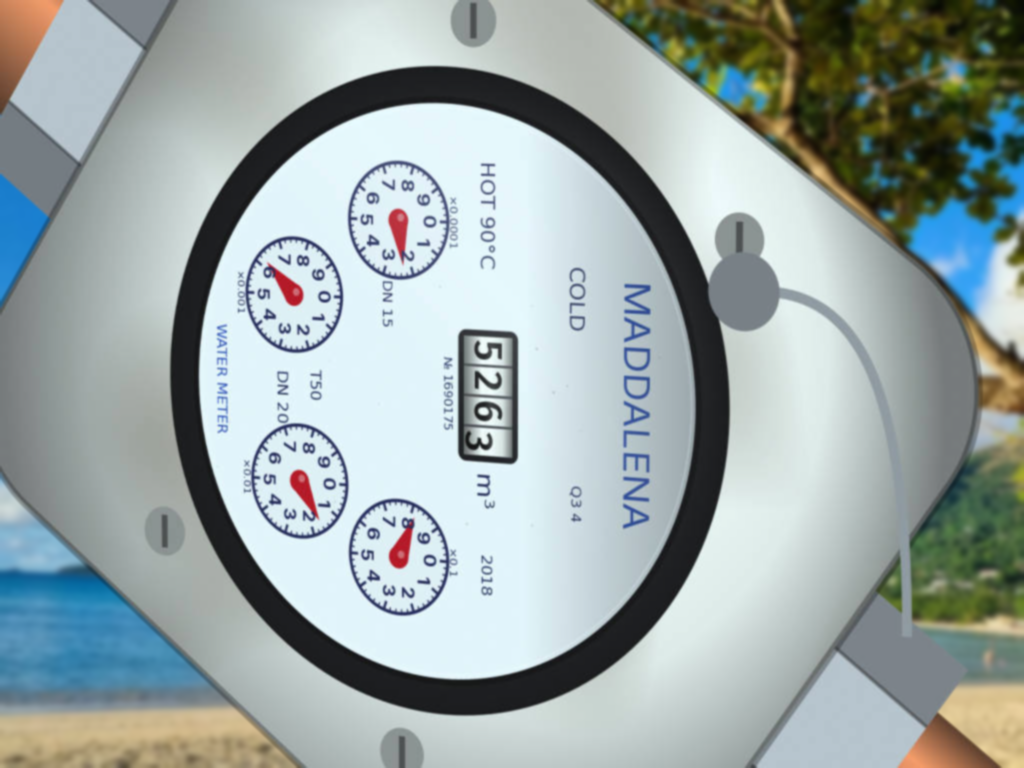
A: 5262.8162 m³
